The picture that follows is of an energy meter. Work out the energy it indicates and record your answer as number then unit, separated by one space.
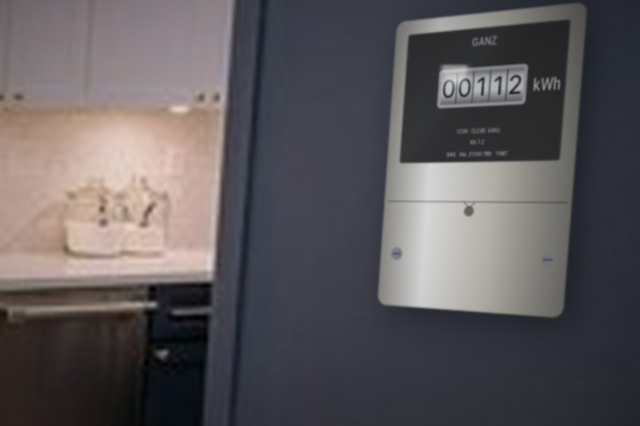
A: 112 kWh
